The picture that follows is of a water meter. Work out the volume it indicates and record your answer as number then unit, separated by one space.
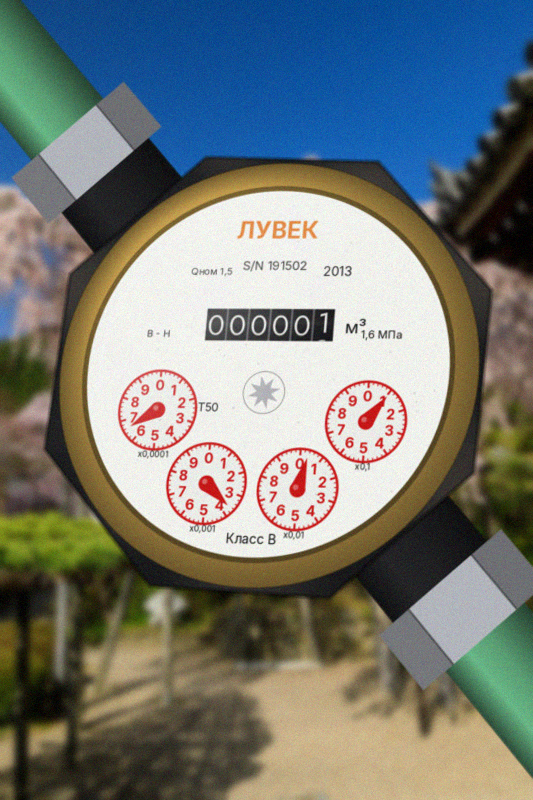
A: 1.1036 m³
